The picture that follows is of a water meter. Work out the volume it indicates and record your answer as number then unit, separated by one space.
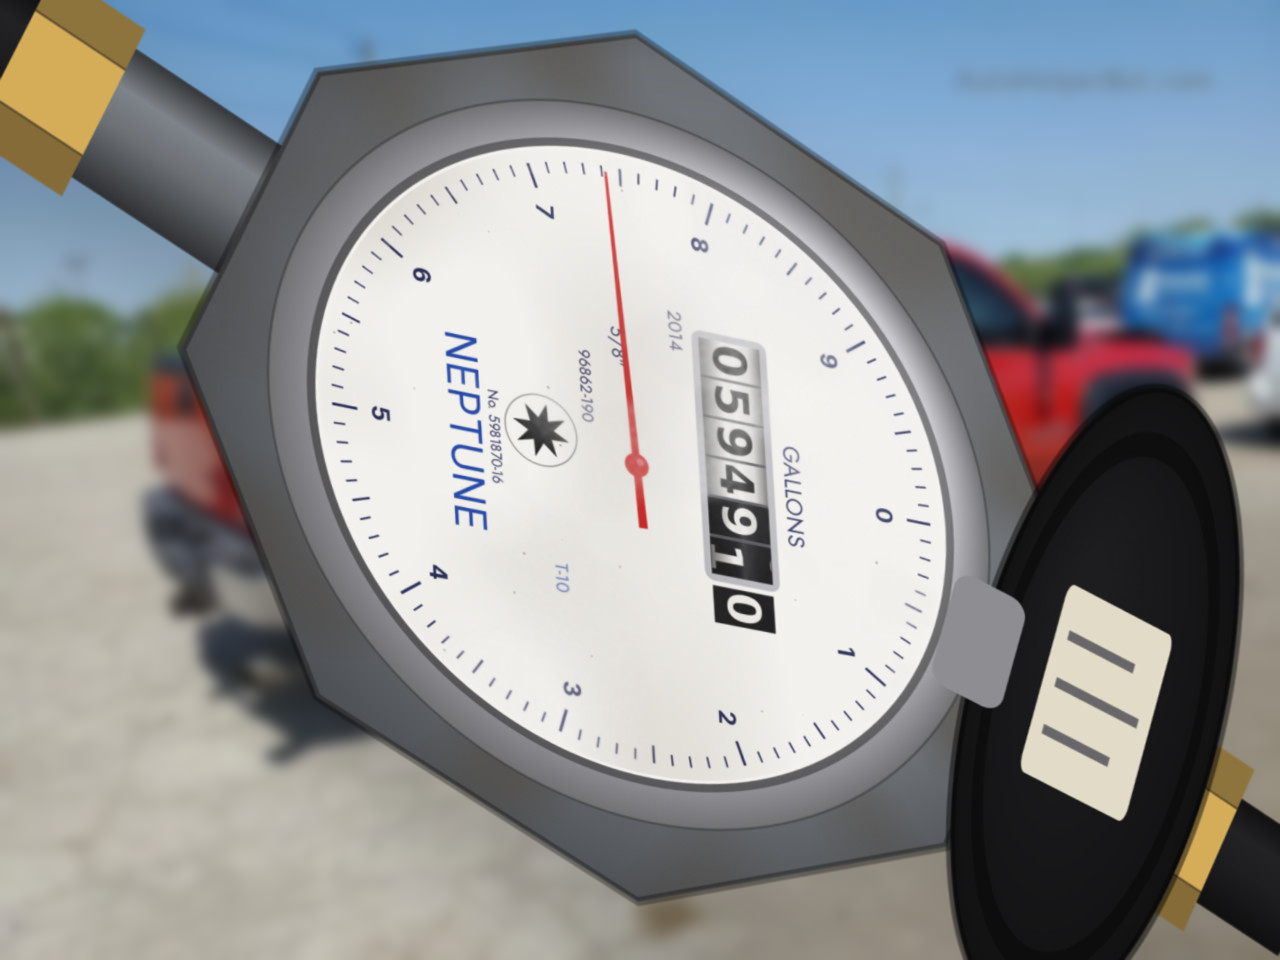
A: 594907.4 gal
